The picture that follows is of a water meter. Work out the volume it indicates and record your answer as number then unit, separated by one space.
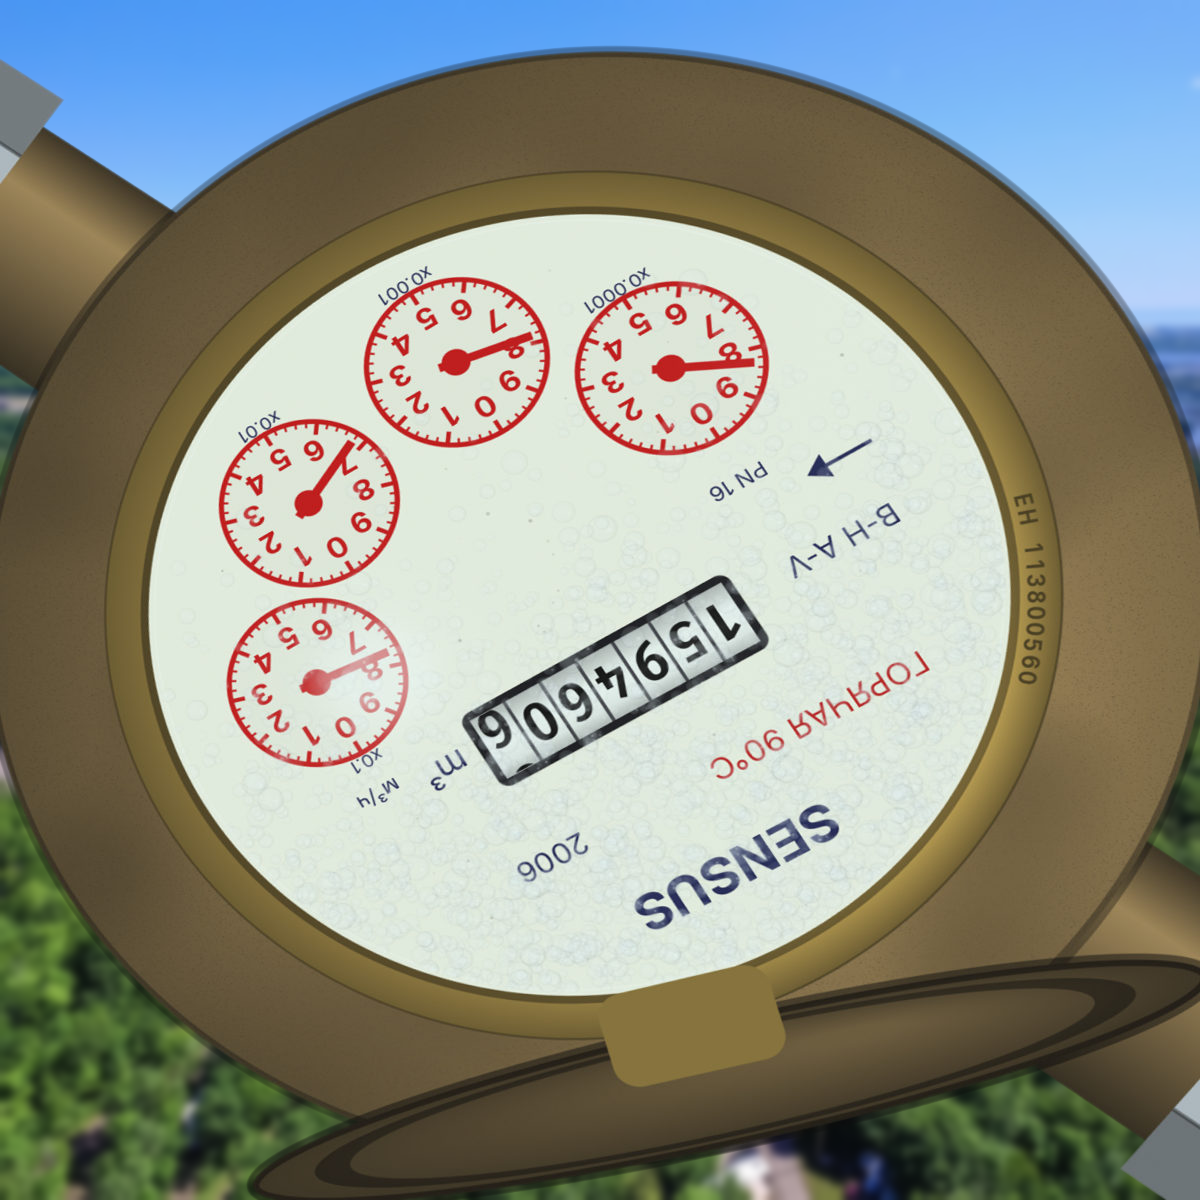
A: 1594605.7678 m³
